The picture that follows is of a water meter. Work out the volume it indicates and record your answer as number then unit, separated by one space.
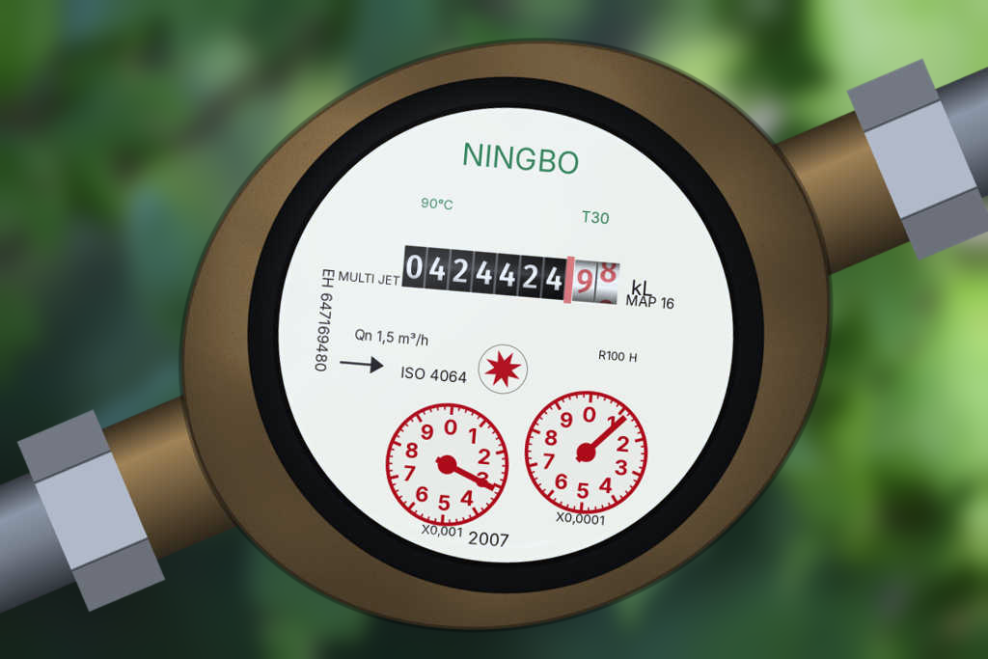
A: 424424.9831 kL
